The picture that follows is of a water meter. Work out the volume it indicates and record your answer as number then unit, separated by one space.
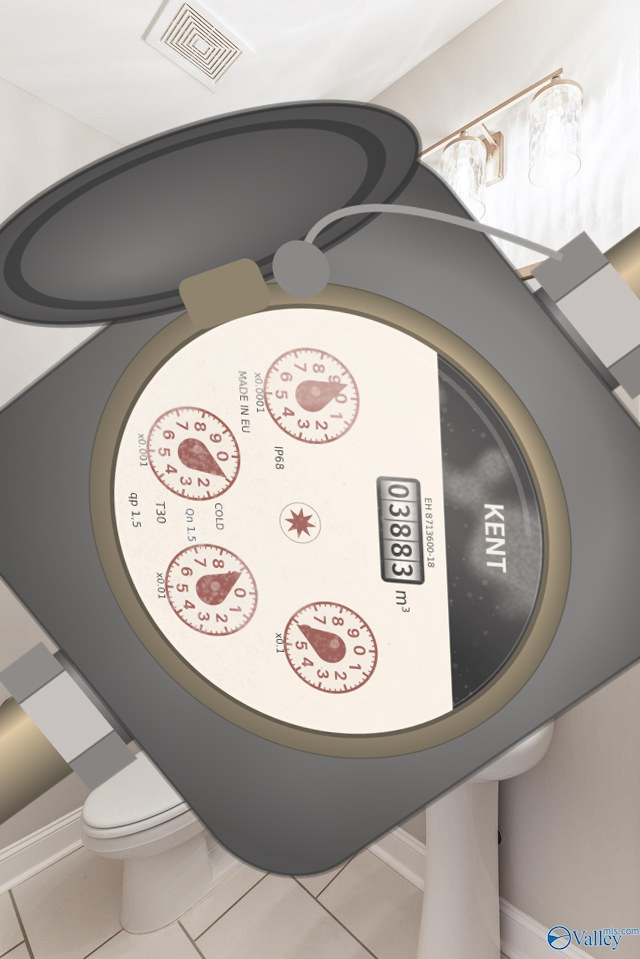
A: 3883.5909 m³
